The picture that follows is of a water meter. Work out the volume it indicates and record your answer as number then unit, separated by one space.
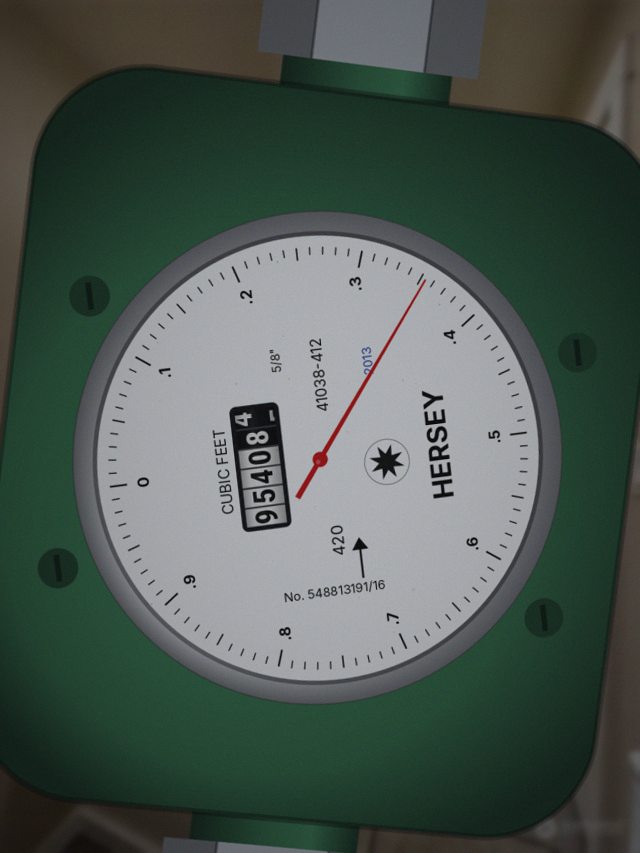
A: 954084.35 ft³
